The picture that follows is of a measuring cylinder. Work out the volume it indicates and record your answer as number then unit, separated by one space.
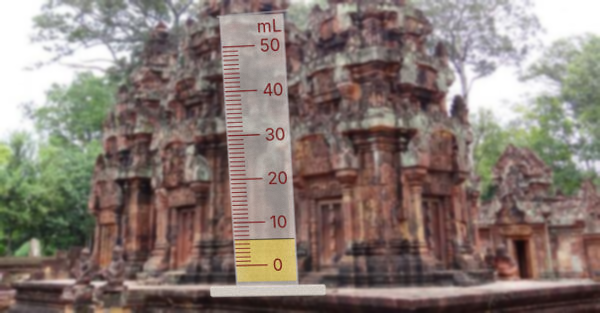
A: 6 mL
